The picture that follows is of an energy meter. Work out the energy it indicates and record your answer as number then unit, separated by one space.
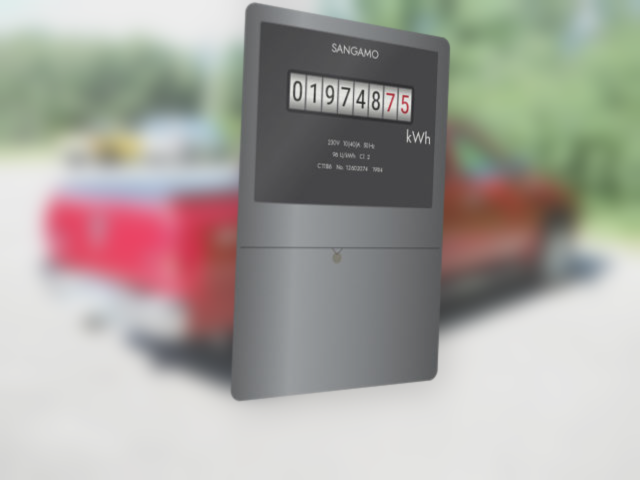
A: 19748.75 kWh
